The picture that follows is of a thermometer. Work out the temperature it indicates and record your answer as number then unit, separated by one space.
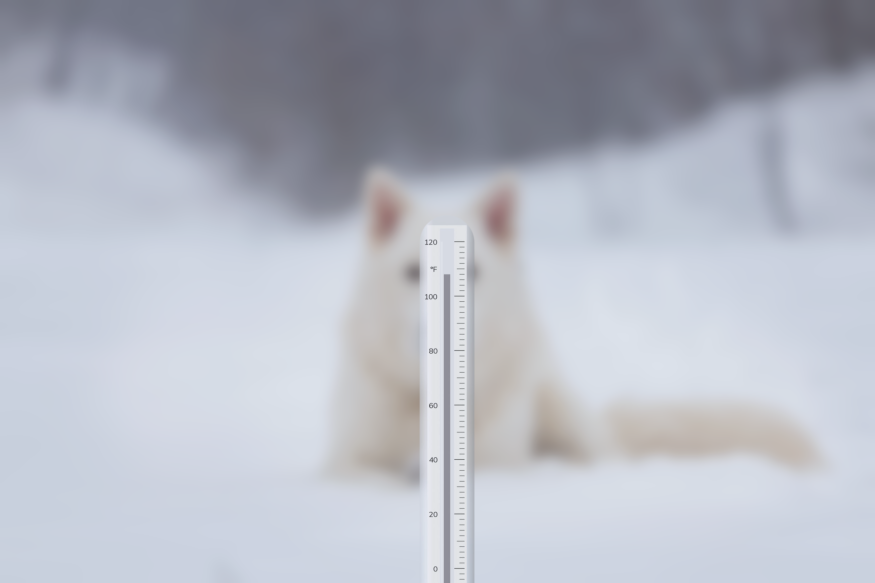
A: 108 °F
